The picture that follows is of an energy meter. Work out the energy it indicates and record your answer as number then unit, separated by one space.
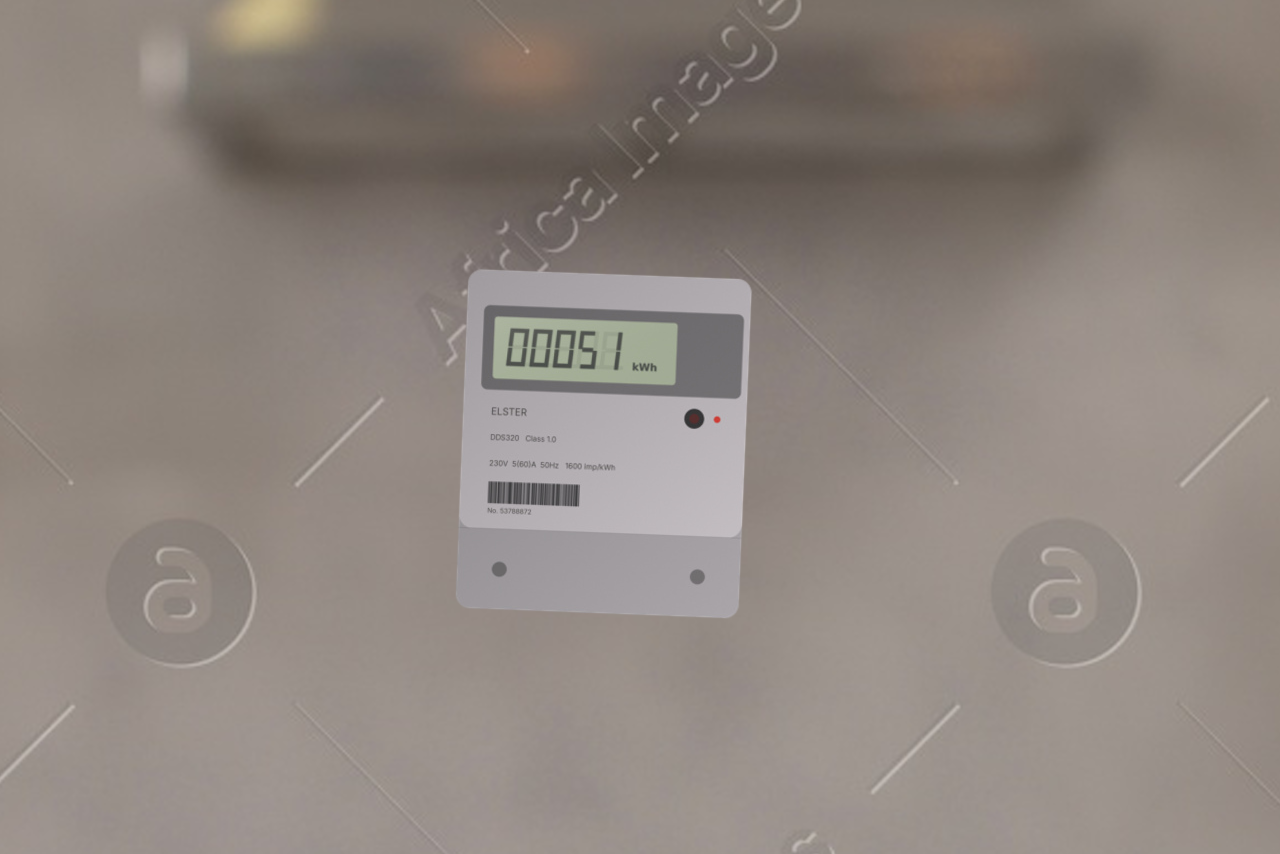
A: 51 kWh
